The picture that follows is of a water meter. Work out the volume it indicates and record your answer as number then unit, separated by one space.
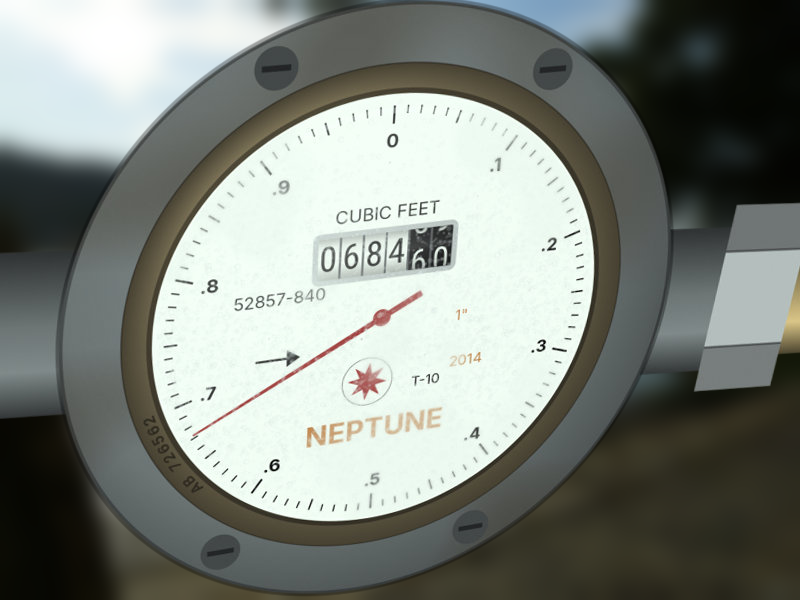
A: 68459.67 ft³
